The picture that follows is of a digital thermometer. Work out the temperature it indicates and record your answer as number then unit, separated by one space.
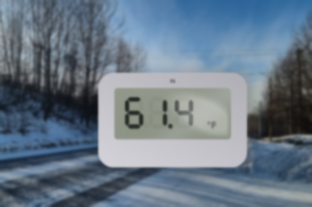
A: 61.4 °F
